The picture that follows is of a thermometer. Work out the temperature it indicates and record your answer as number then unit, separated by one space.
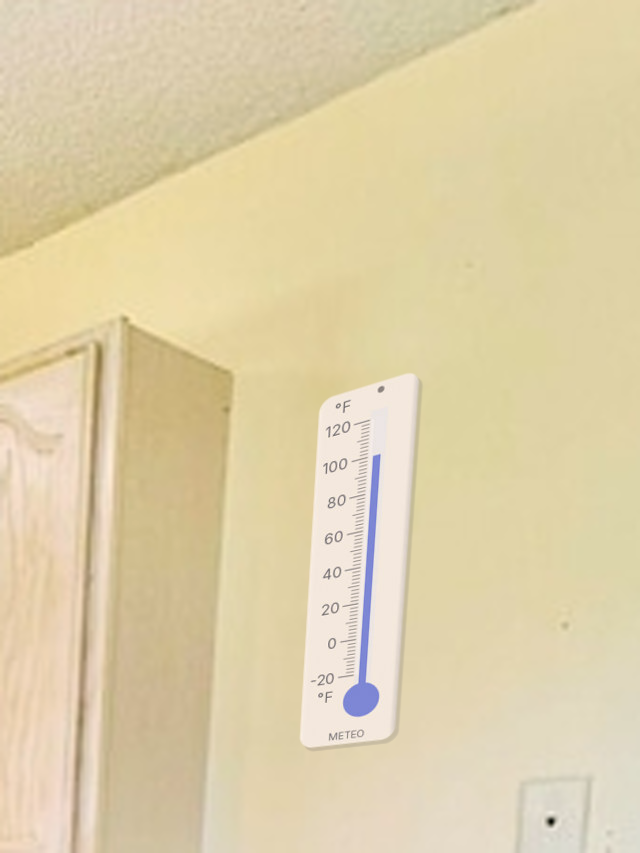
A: 100 °F
